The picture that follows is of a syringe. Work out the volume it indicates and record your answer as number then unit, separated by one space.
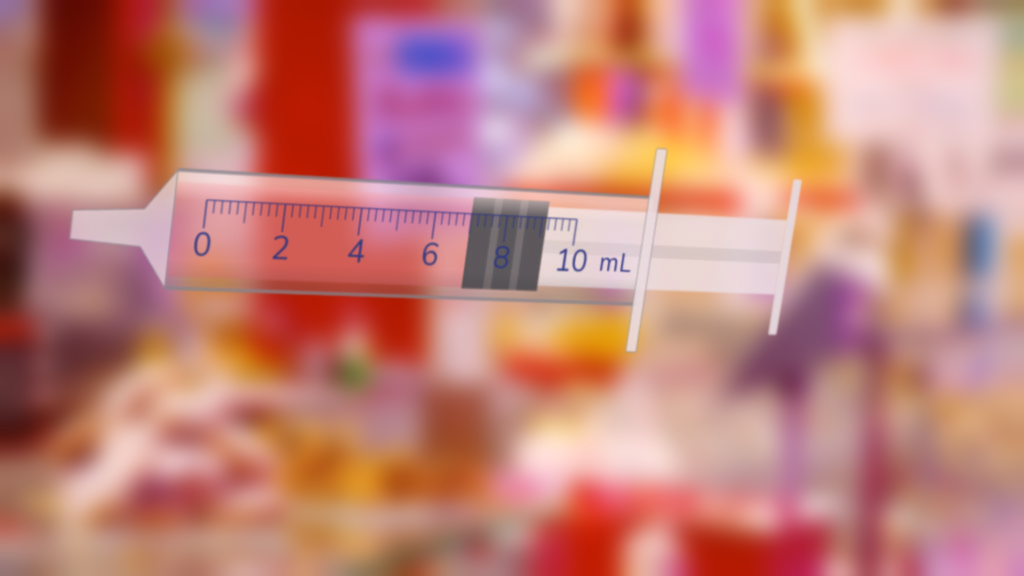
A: 7 mL
